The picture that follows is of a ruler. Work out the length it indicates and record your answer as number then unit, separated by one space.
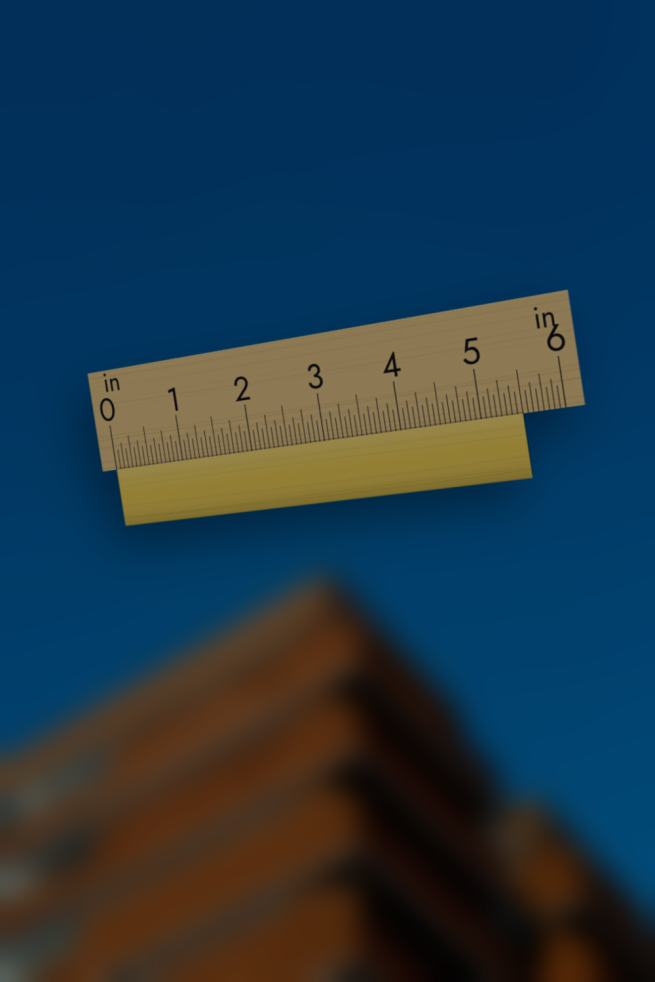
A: 5.5 in
